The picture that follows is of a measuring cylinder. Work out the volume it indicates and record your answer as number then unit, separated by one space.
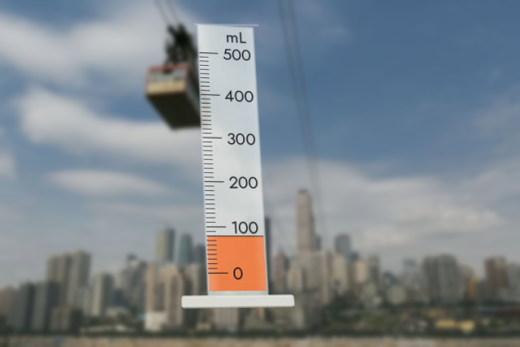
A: 80 mL
